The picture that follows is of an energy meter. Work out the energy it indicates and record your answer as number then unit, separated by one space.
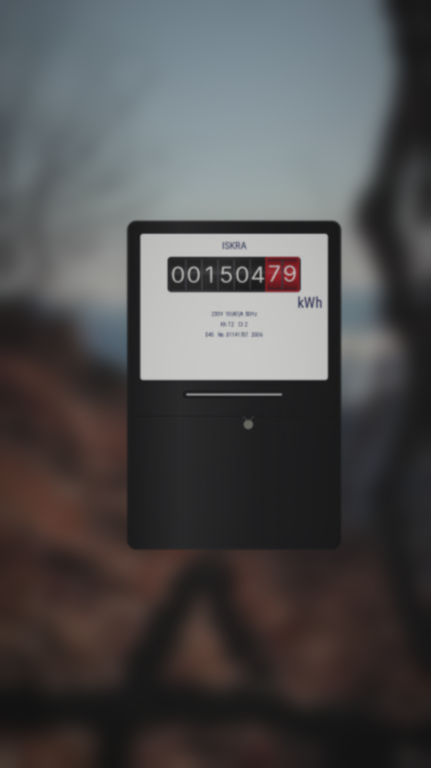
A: 1504.79 kWh
